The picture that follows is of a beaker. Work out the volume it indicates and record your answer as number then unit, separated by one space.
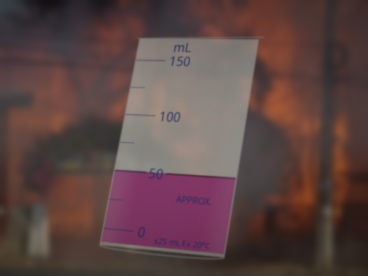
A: 50 mL
